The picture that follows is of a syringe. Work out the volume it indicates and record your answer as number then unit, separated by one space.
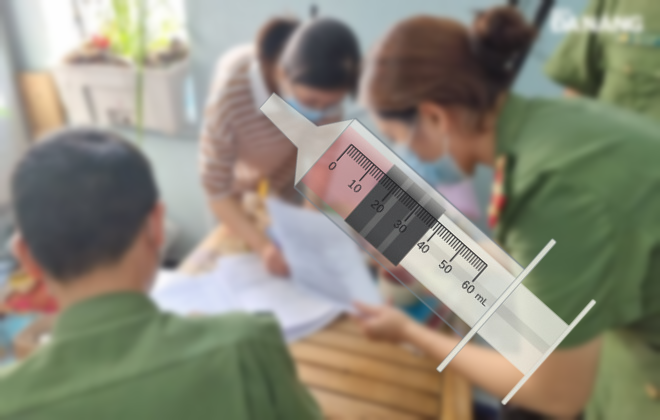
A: 15 mL
